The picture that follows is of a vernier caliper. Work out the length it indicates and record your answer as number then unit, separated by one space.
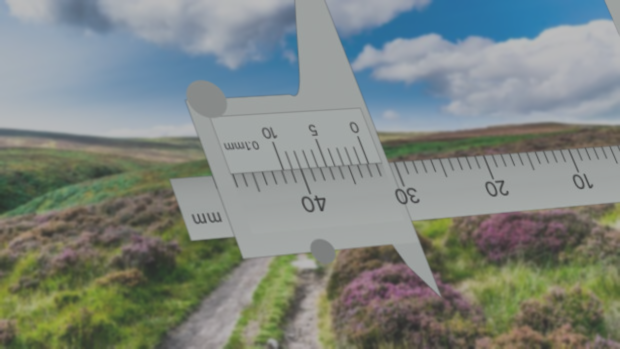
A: 32.8 mm
